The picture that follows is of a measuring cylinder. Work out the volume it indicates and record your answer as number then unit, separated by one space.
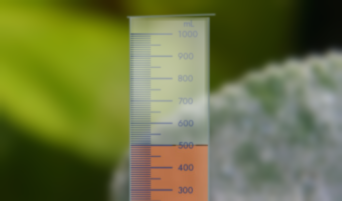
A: 500 mL
